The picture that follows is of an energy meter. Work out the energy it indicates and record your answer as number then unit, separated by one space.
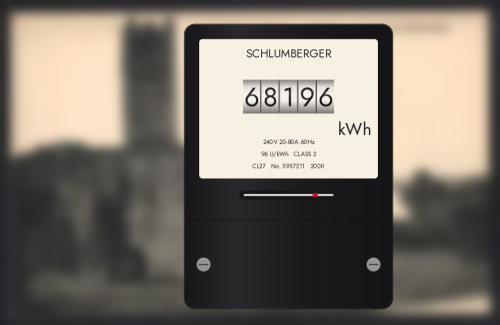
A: 68196 kWh
